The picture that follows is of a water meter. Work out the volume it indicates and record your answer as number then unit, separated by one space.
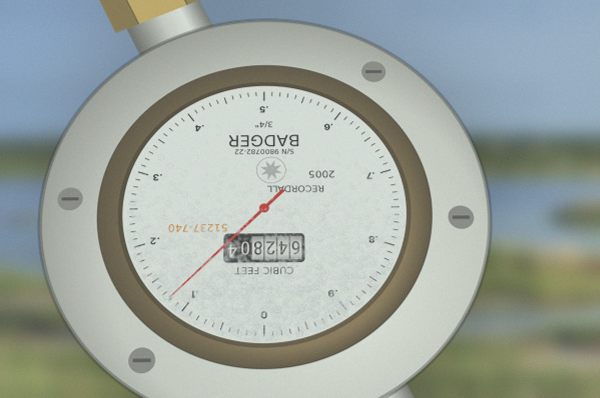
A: 642804.12 ft³
